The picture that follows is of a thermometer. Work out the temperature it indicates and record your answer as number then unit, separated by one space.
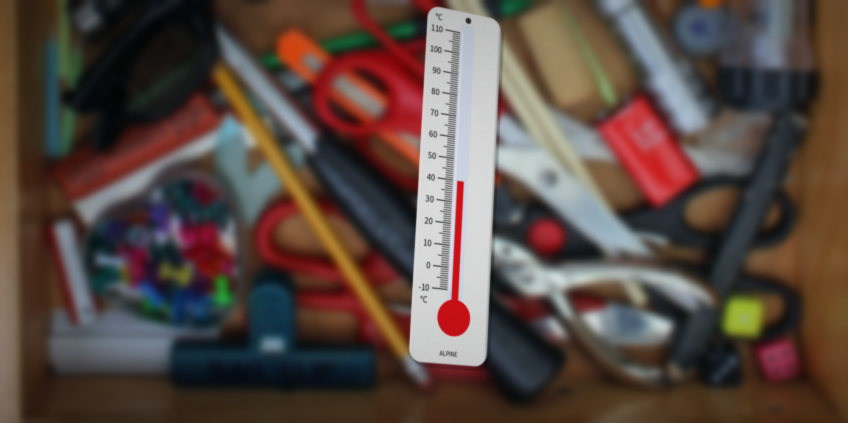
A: 40 °C
